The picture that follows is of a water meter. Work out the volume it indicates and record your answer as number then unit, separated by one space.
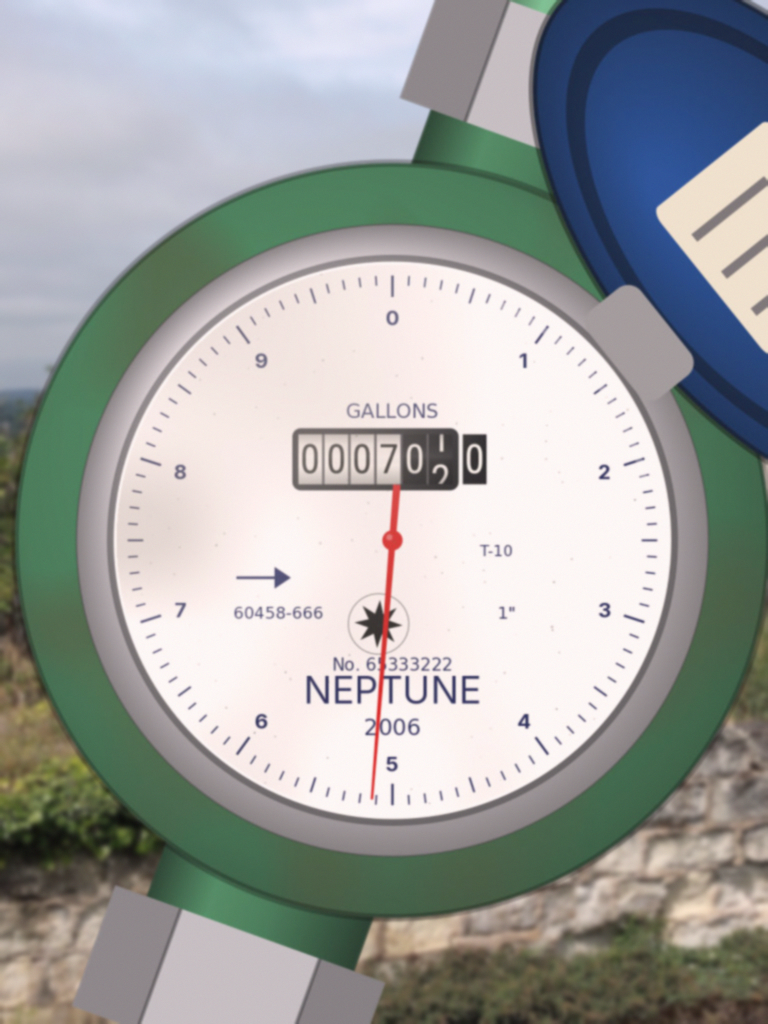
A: 7015.1 gal
